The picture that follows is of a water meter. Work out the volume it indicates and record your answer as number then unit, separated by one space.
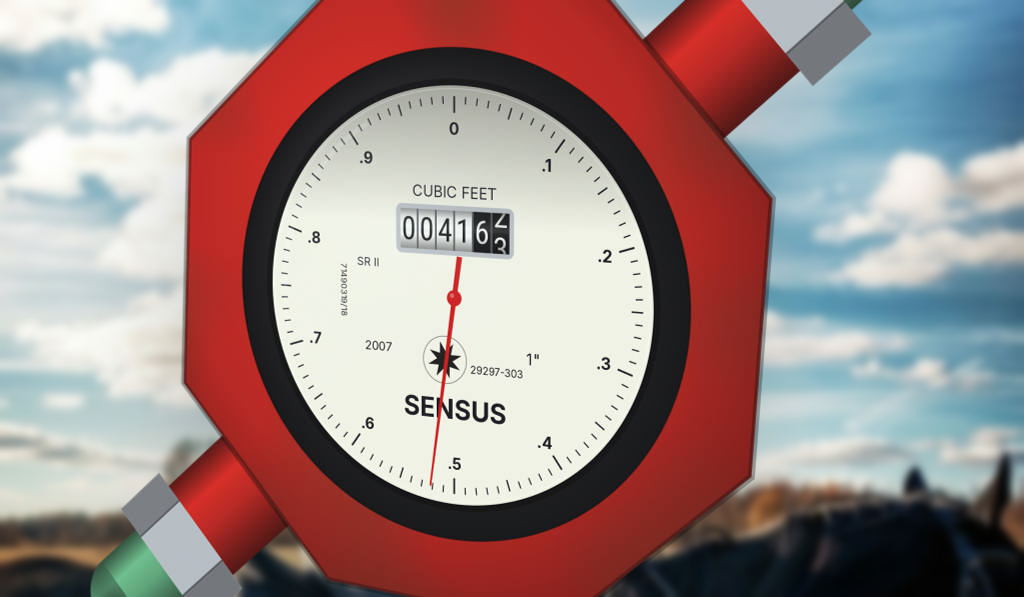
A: 4162.52 ft³
